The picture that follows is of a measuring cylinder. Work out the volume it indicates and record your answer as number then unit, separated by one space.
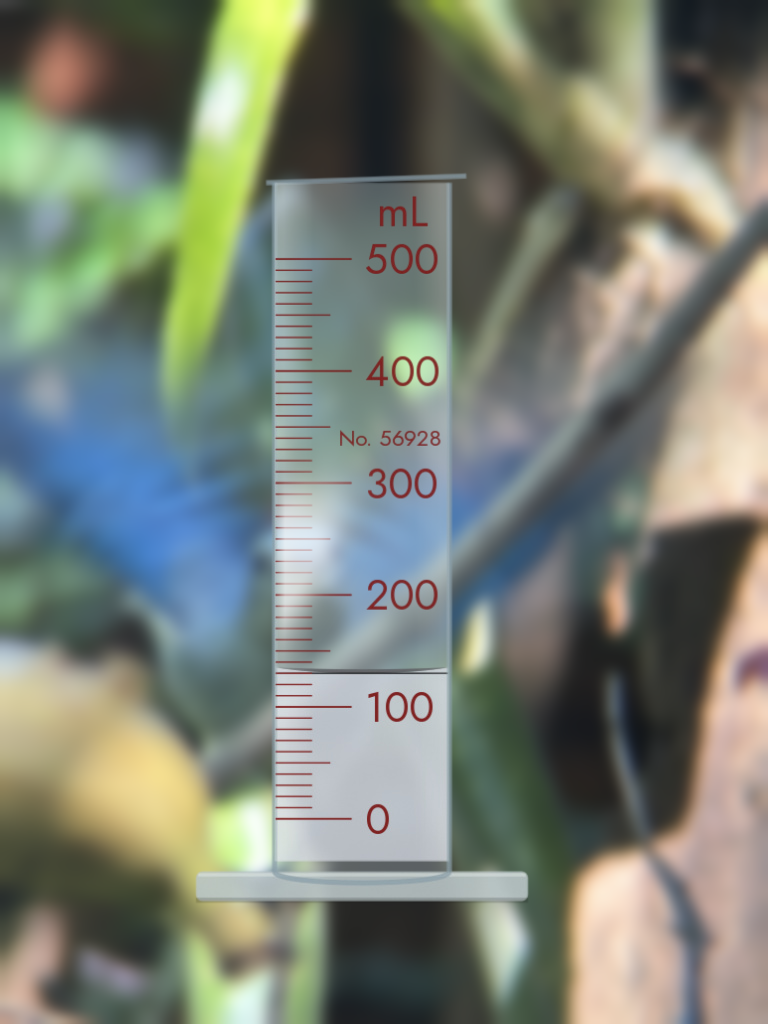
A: 130 mL
